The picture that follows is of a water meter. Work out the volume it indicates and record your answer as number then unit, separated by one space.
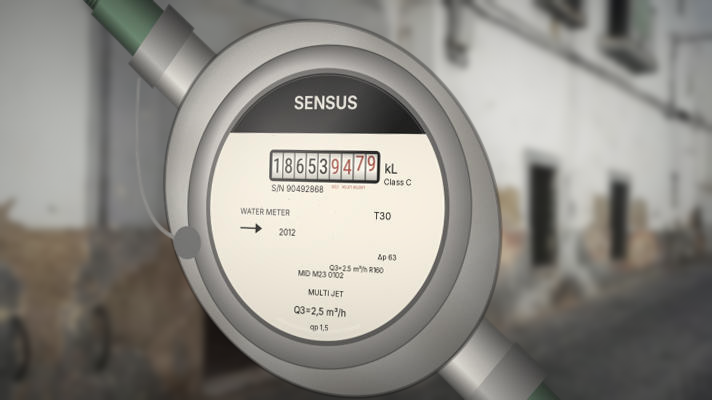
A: 18653.9479 kL
